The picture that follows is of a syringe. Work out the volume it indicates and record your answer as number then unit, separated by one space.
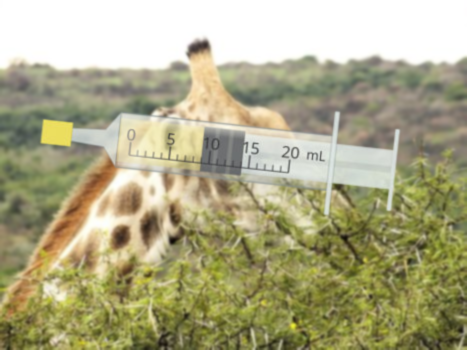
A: 9 mL
